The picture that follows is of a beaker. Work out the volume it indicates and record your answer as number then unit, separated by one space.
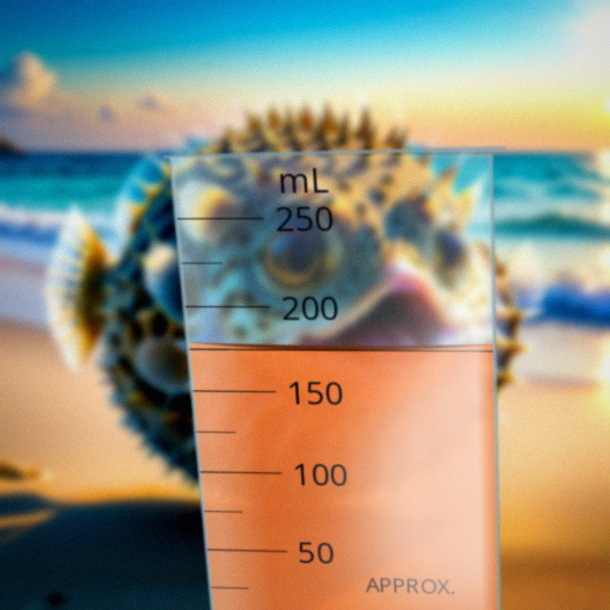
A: 175 mL
